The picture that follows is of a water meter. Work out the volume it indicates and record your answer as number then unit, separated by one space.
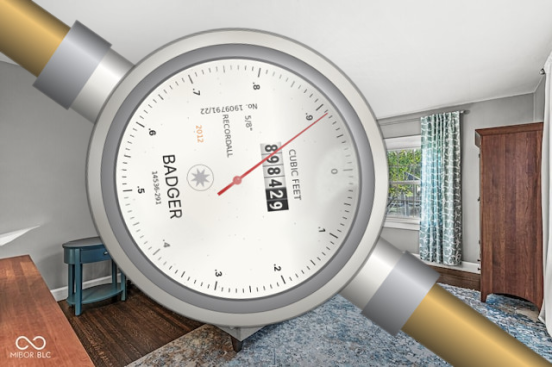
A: 898428.91 ft³
